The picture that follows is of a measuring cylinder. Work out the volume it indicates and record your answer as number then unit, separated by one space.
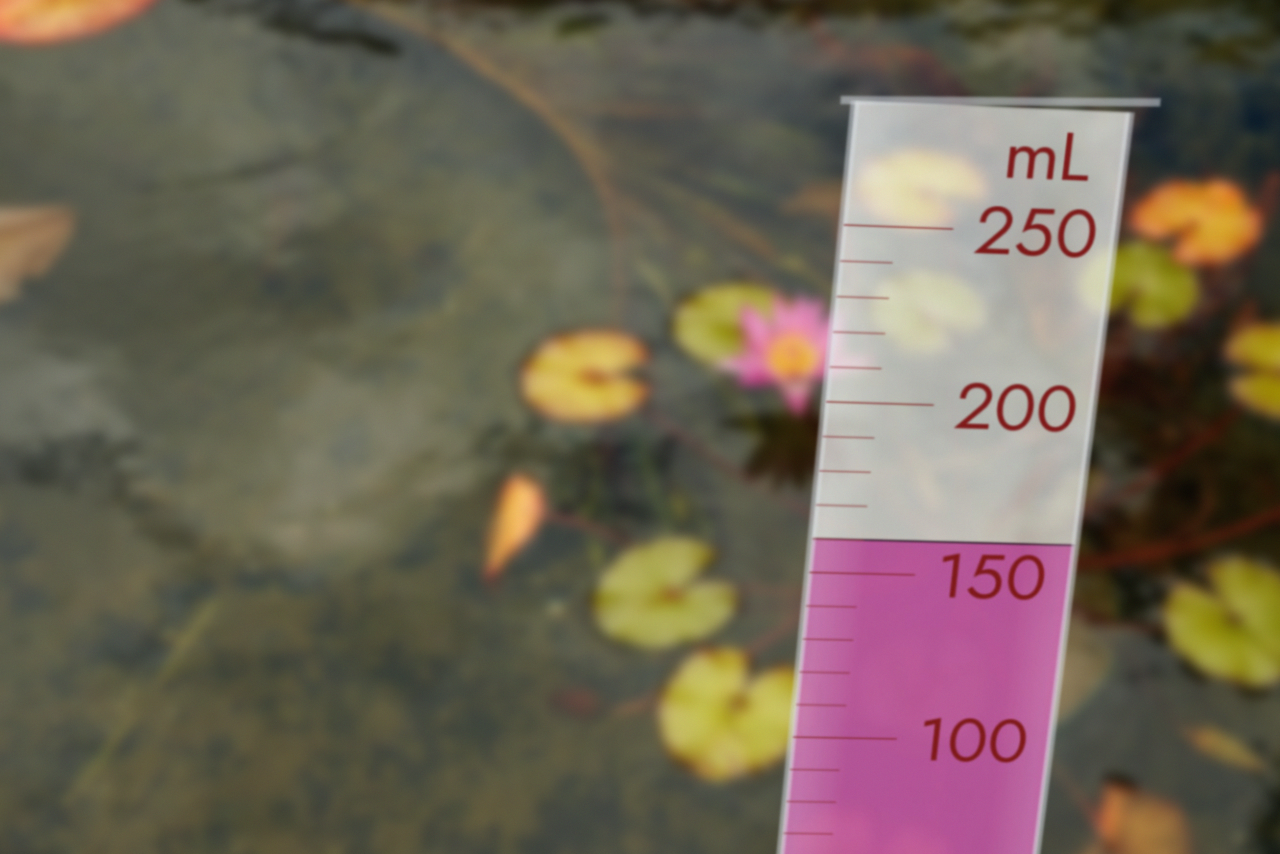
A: 160 mL
